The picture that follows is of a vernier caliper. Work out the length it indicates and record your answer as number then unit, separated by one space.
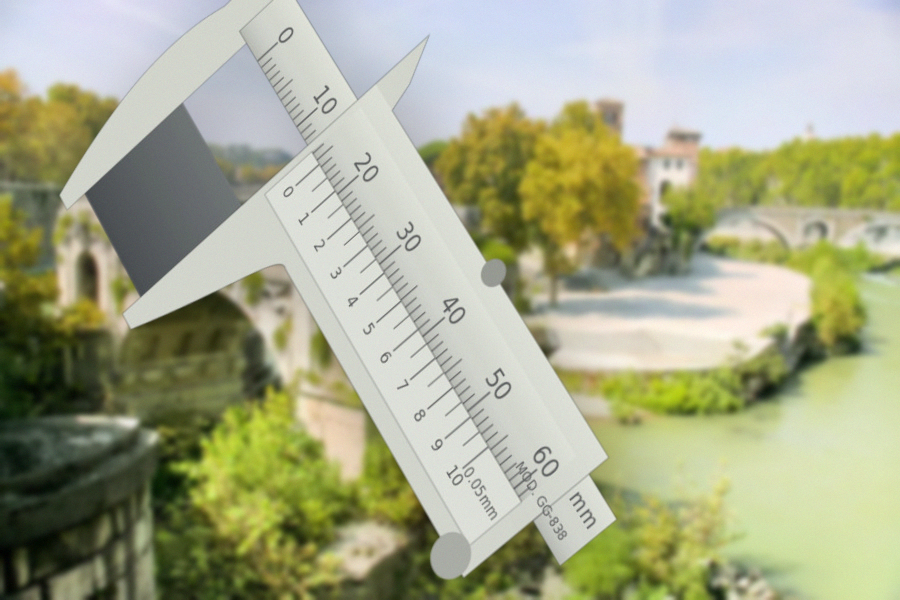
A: 15.6 mm
